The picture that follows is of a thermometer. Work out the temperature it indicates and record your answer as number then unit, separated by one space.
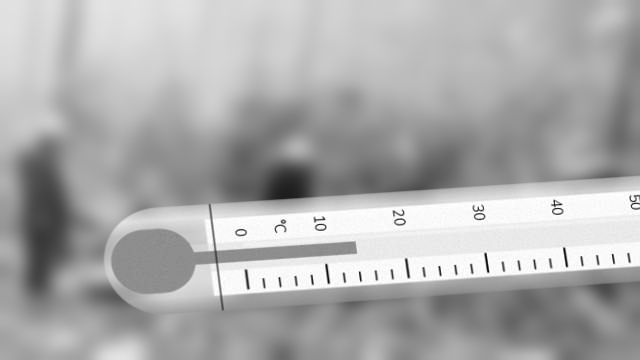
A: 14 °C
